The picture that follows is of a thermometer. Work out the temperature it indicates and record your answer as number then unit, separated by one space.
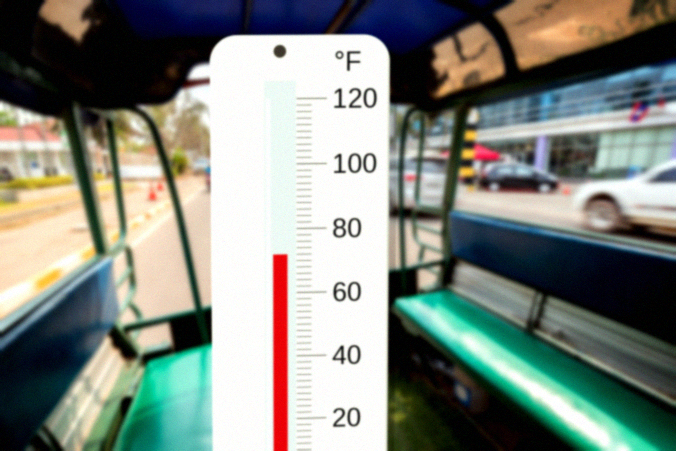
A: 72 °F
